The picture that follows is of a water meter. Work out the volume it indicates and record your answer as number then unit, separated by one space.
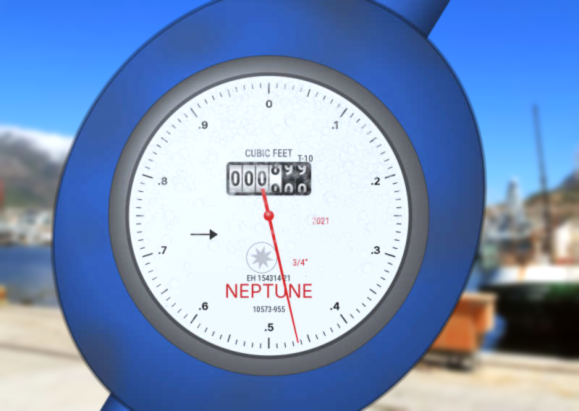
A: 899.46 ft³
